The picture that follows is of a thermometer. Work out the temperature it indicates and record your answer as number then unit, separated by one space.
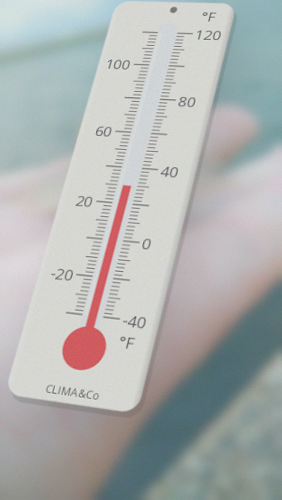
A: 30 °F
